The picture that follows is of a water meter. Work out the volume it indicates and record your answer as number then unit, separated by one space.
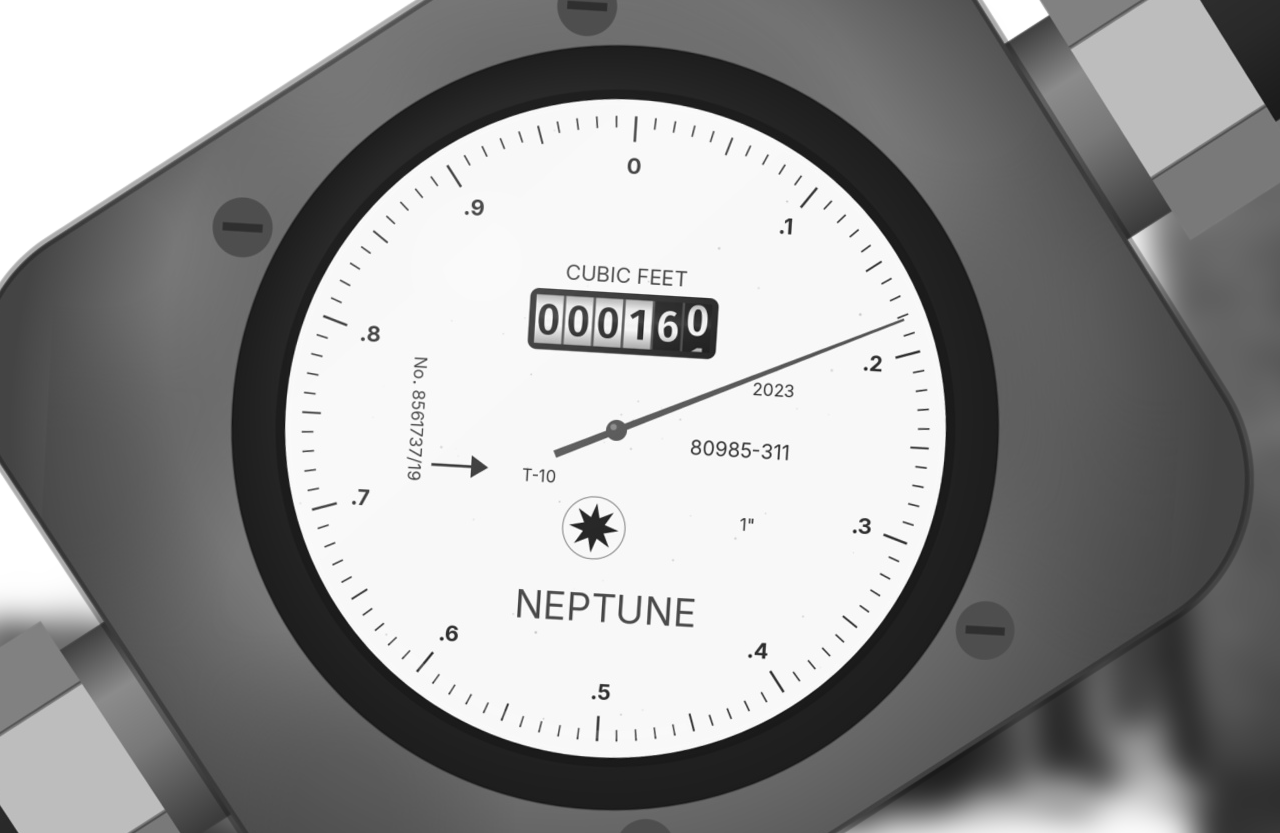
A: 160.18 ft³
